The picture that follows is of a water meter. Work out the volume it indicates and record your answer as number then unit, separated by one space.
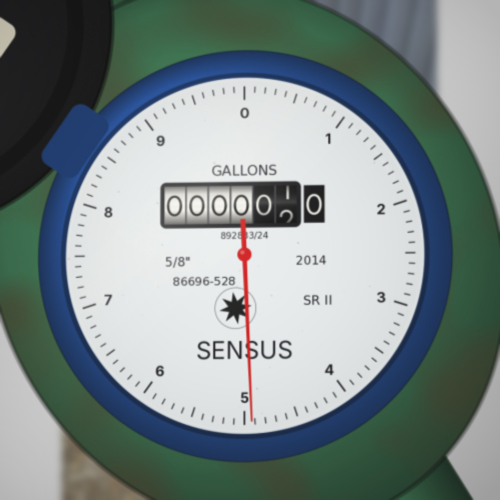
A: 14.9 gal
